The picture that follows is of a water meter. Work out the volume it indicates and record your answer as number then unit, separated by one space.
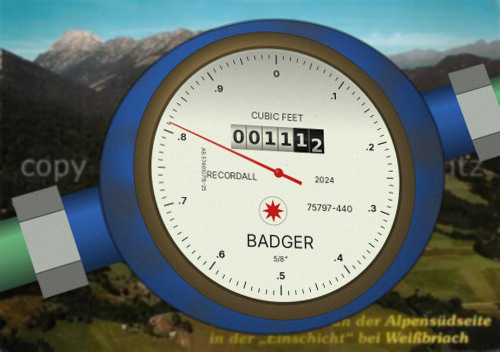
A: 1111.81 ft³
